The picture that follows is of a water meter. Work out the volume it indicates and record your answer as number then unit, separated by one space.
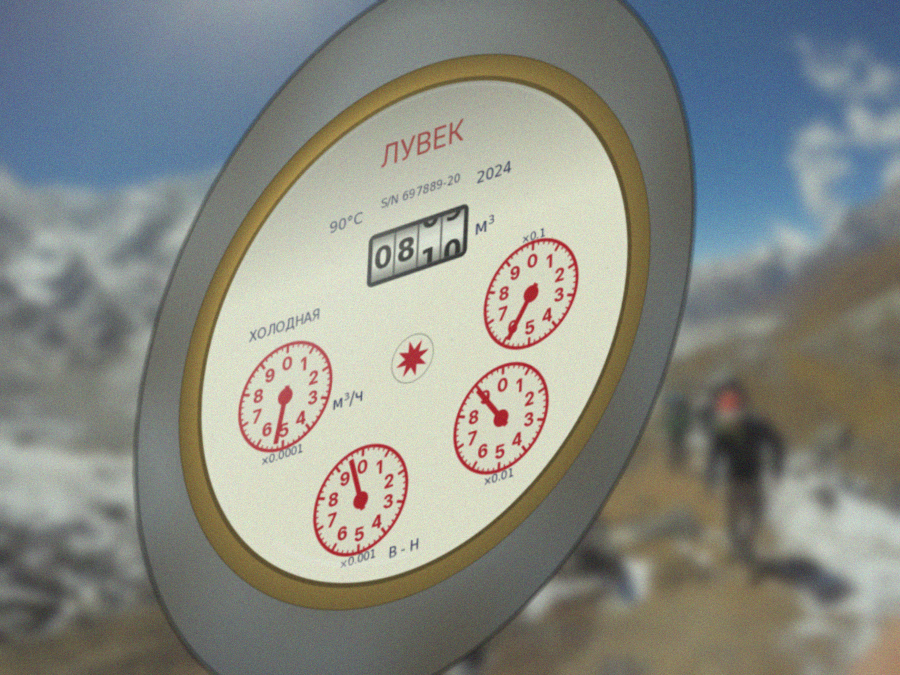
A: 809.5895 m³
